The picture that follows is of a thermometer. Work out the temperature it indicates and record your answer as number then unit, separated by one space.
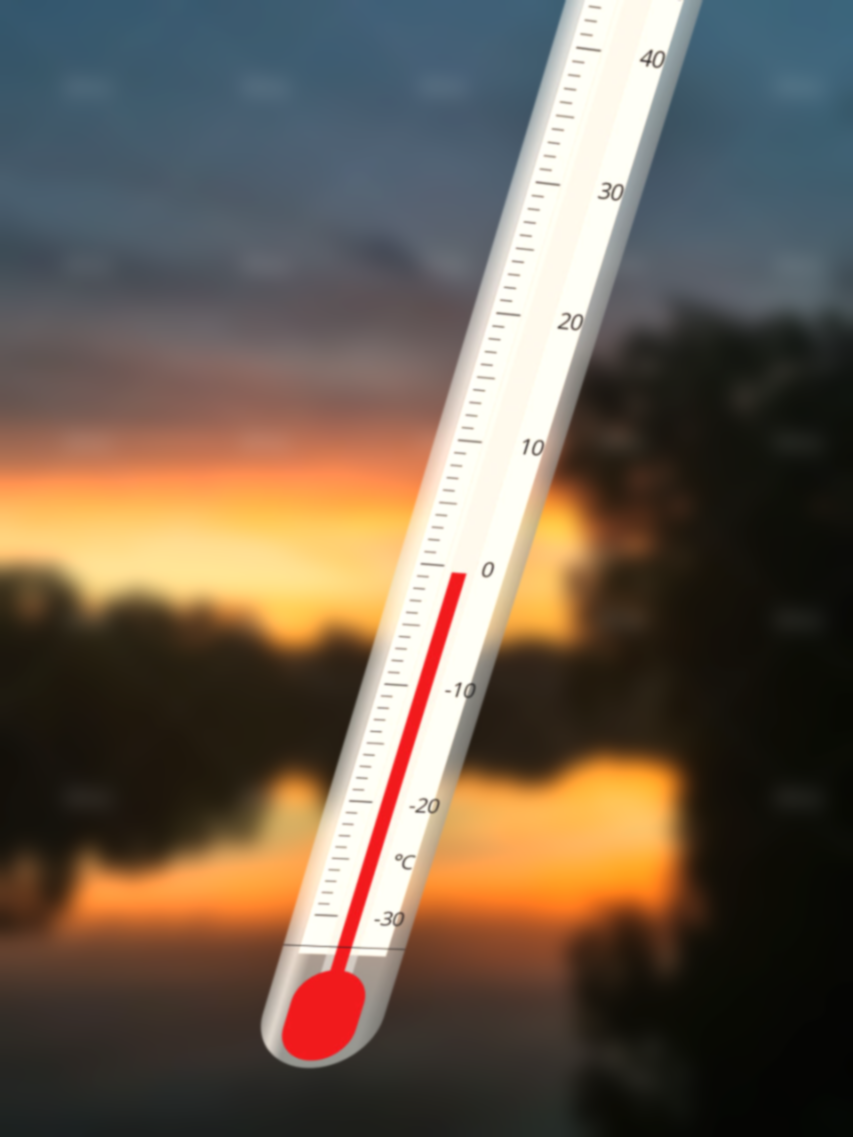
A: -0.5 °C
